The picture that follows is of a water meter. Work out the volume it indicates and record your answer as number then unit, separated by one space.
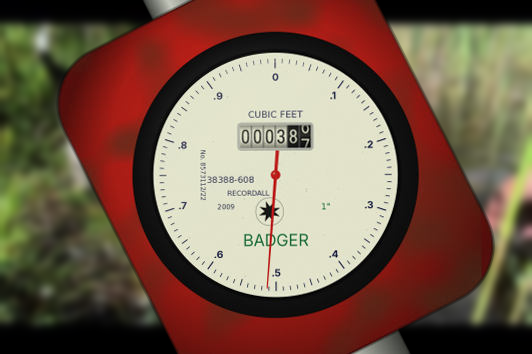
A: 386.51 ft³
